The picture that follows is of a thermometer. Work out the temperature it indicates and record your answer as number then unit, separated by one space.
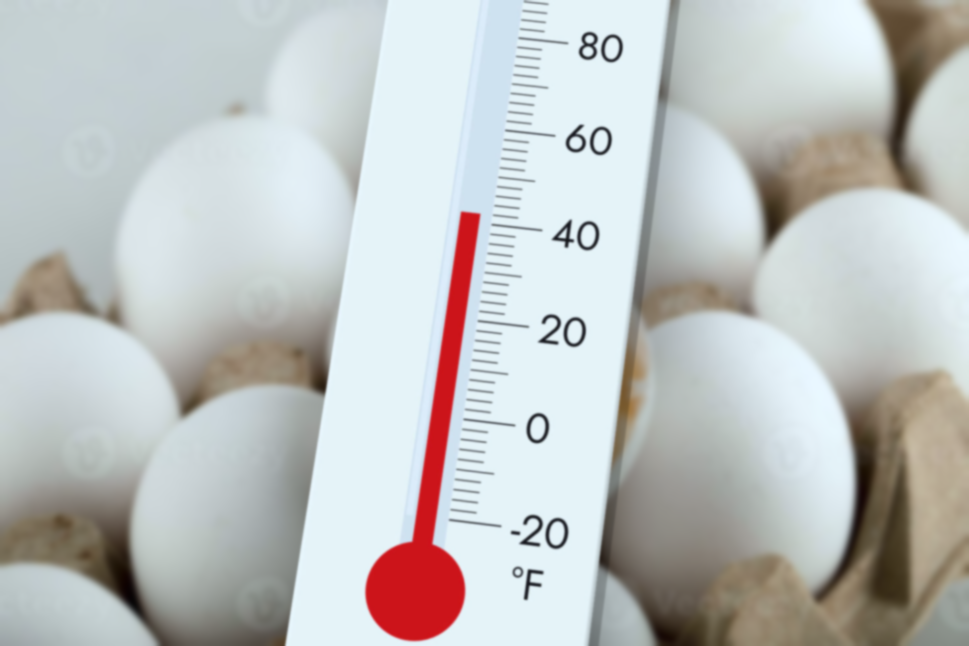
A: 42 °F
